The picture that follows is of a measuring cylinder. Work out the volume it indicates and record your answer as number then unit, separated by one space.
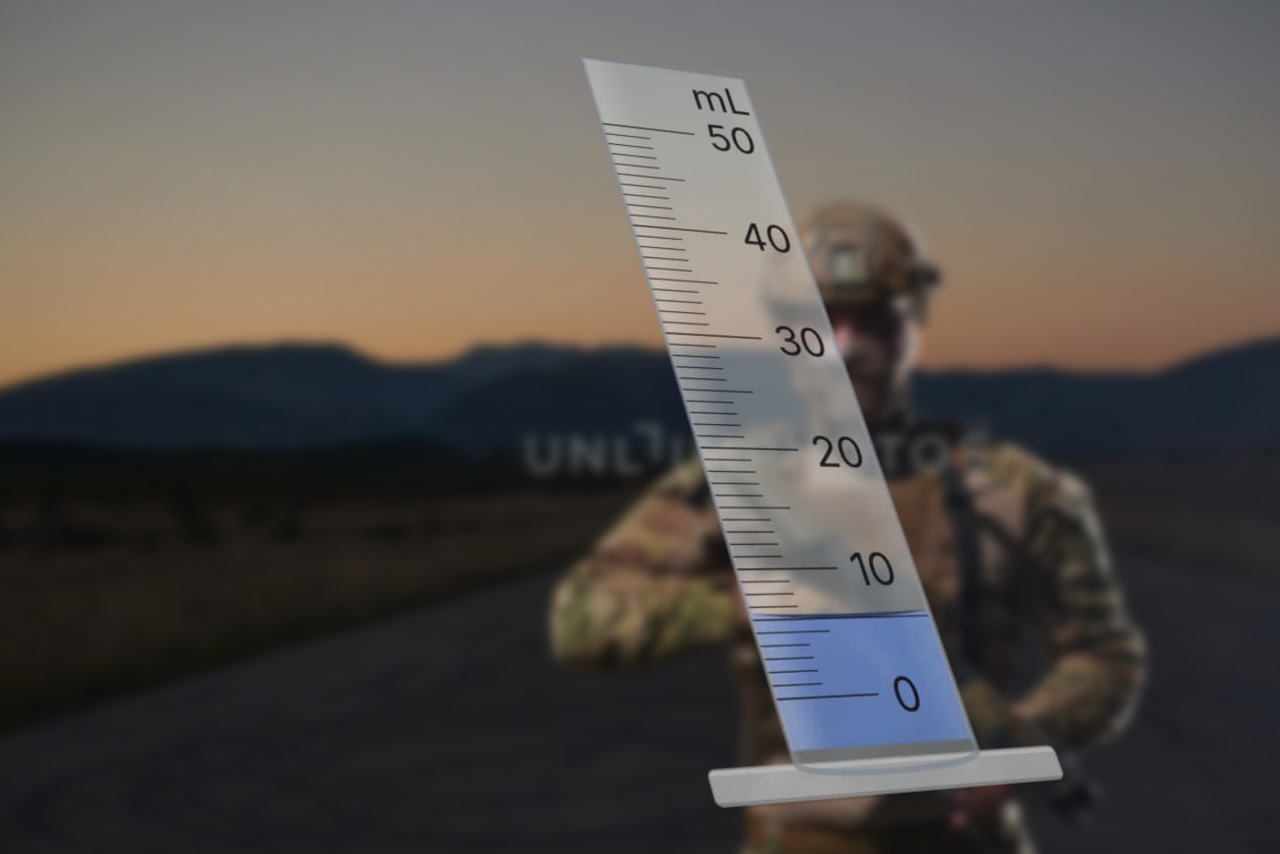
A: 6 mL
